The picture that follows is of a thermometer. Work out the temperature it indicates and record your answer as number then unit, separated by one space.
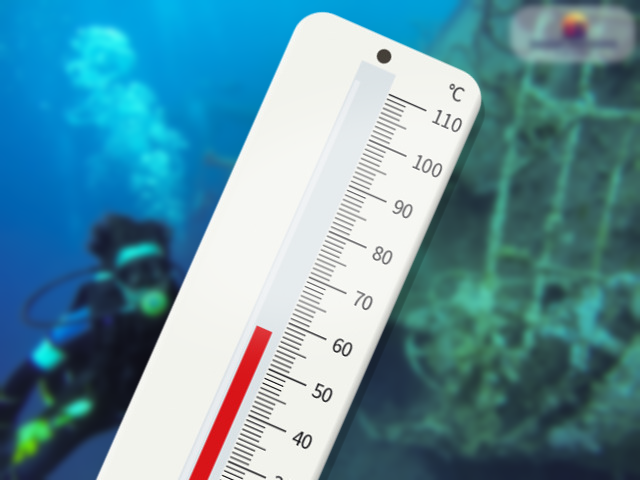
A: 57 °C
